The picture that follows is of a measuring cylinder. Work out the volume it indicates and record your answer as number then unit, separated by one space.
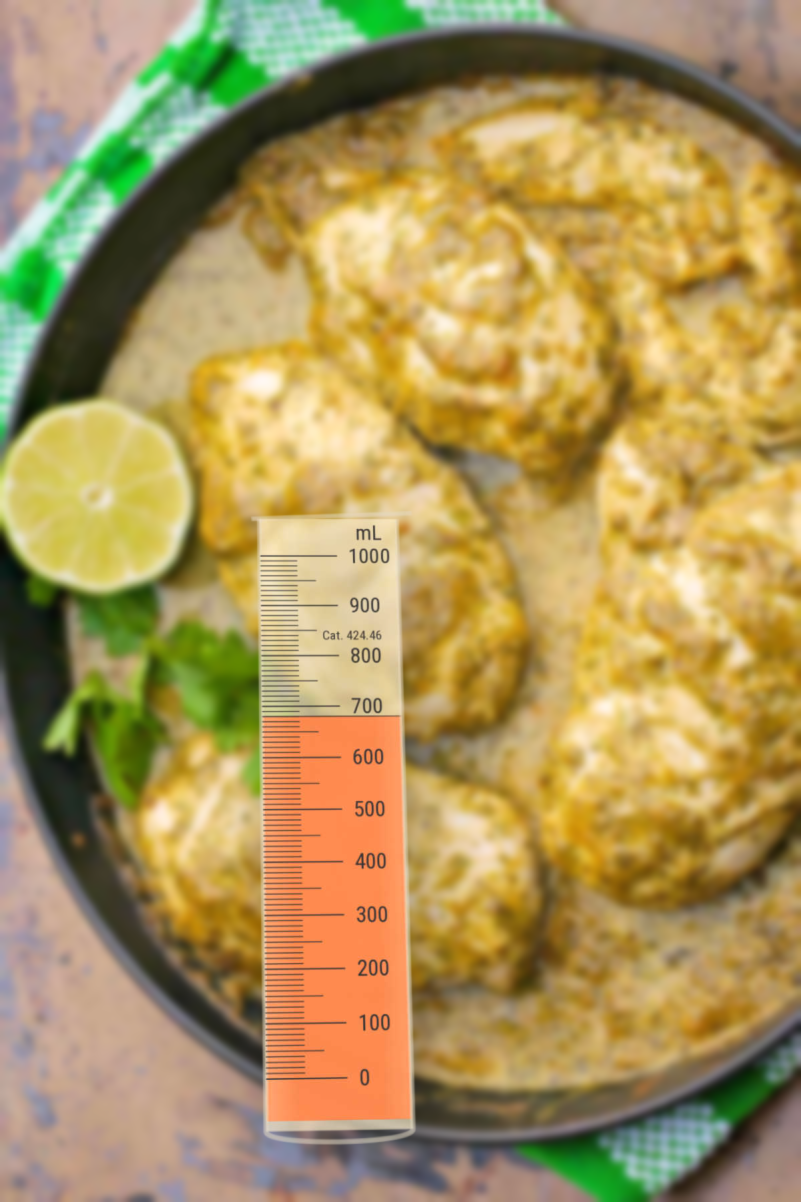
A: 680 mL
